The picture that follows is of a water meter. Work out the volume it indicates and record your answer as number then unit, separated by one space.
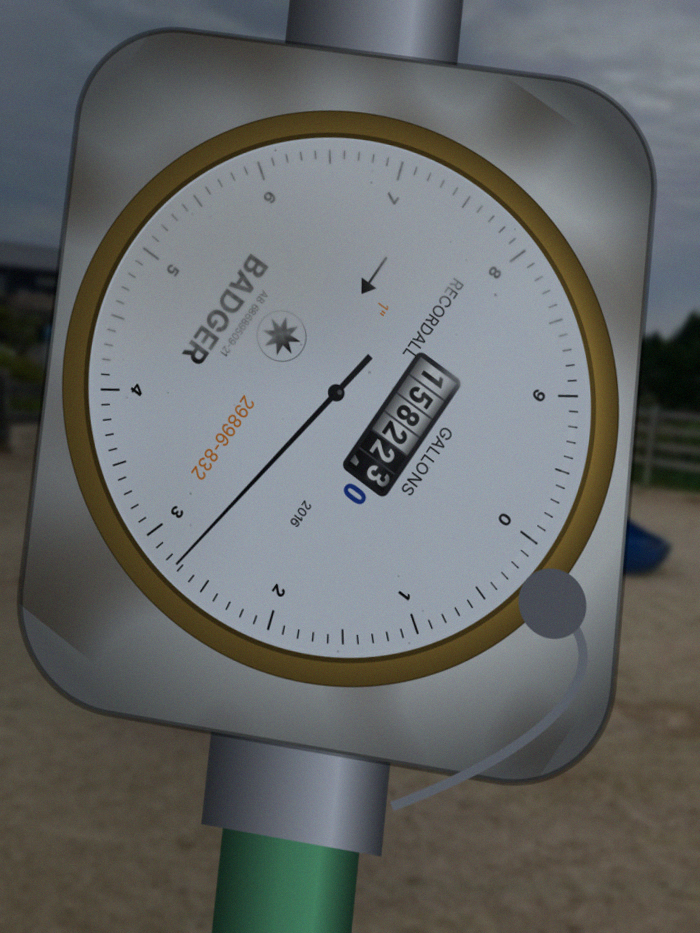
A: 1582232.7 gal
